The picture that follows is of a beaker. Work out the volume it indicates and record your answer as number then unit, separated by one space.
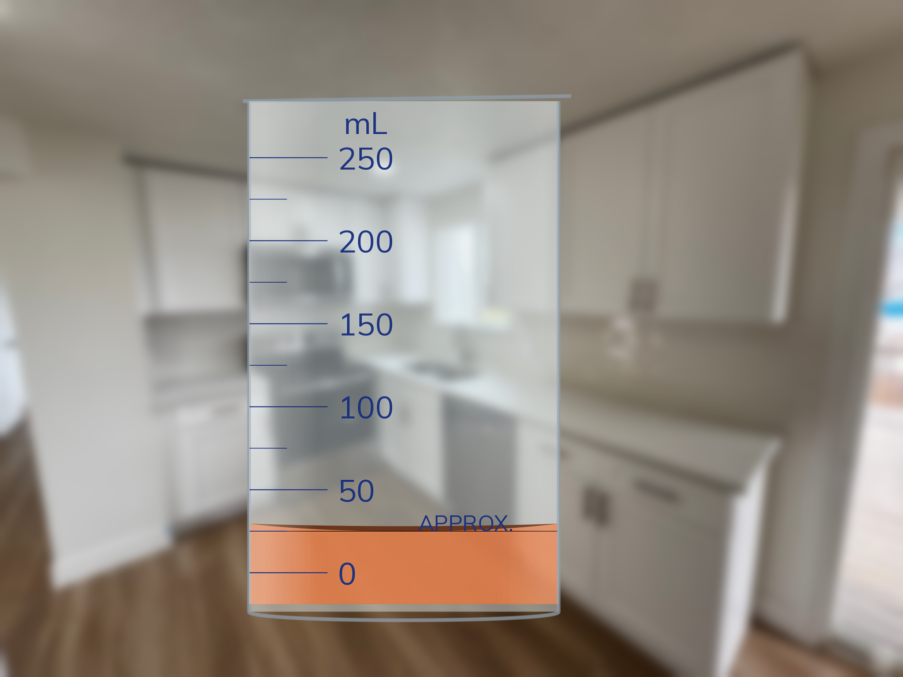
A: 25 mL
